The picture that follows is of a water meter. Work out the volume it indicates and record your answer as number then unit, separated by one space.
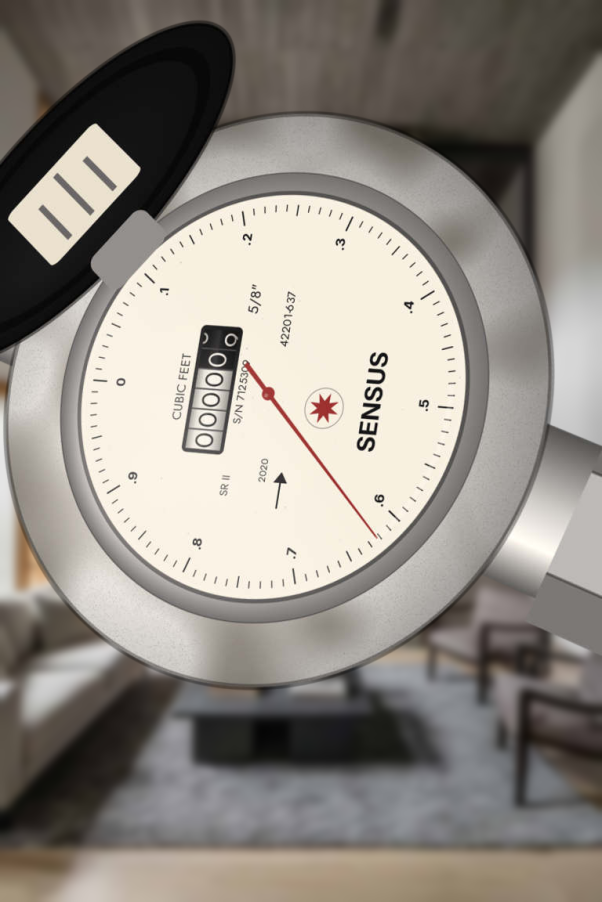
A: 8.62 ft³
